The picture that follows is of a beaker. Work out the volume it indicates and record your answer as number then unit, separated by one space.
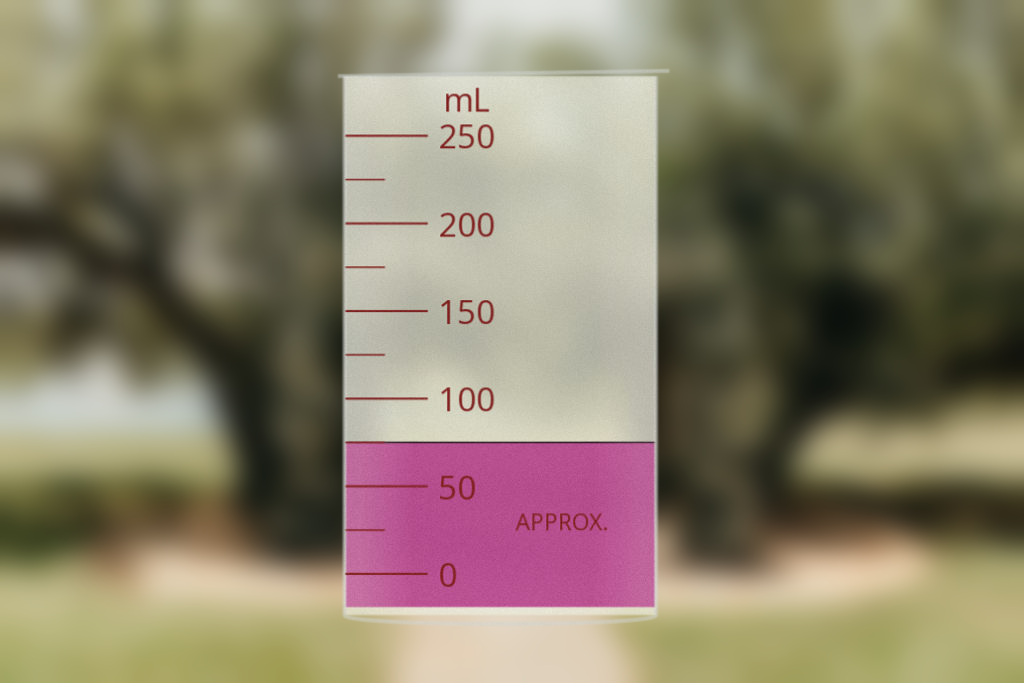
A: 75 mL
